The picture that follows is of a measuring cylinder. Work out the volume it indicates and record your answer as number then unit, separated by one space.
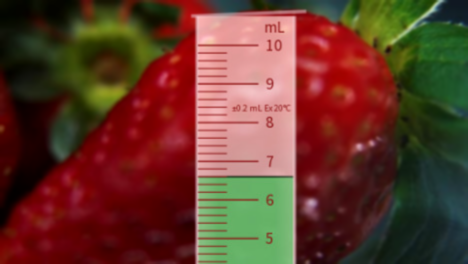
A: 6.6 mL
